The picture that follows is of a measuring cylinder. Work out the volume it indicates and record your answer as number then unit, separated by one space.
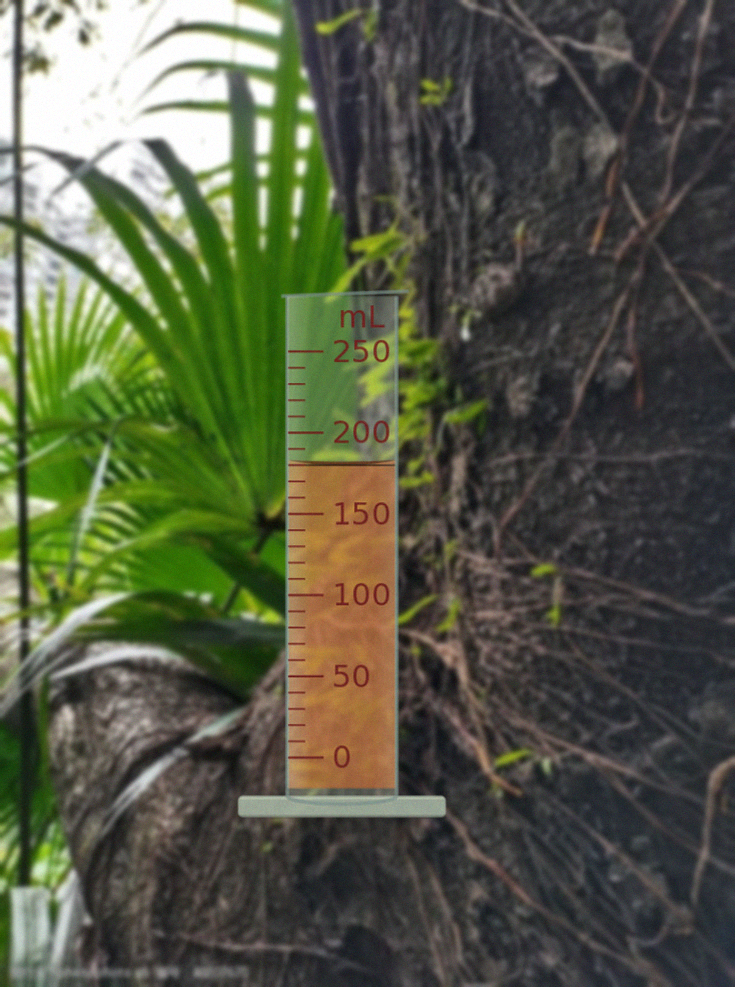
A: 180 mL
